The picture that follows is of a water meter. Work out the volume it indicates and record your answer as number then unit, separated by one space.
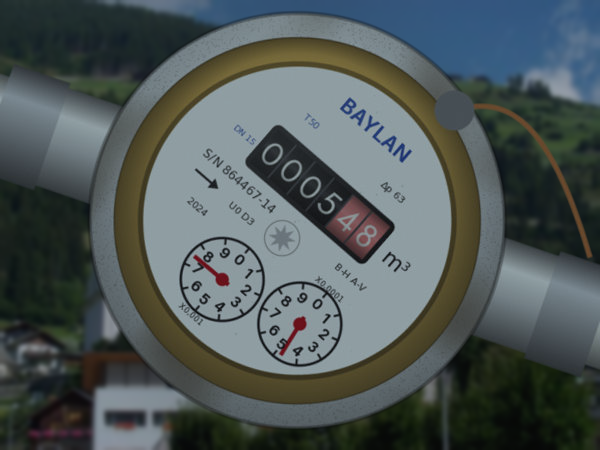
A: 5.4874 m³
